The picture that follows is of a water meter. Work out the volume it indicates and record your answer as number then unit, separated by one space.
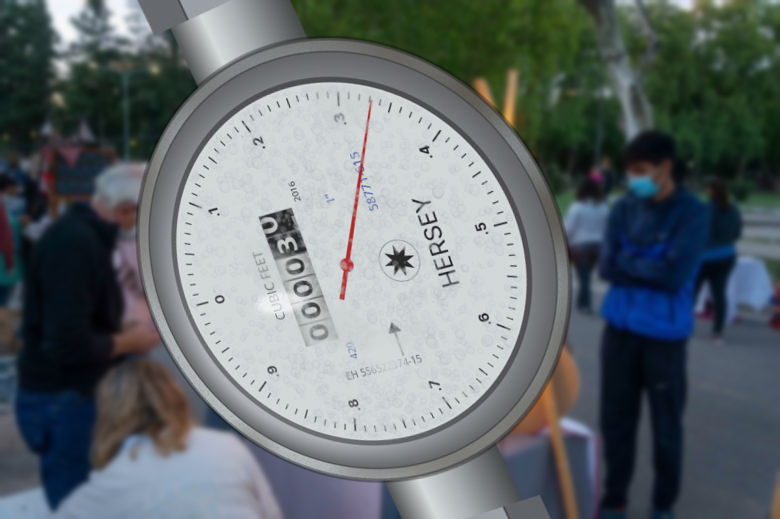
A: 30.33 ft³
